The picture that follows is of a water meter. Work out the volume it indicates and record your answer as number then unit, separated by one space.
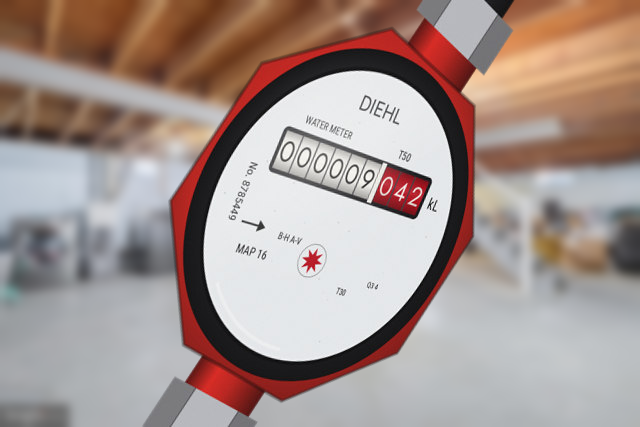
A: 9.042 kL
